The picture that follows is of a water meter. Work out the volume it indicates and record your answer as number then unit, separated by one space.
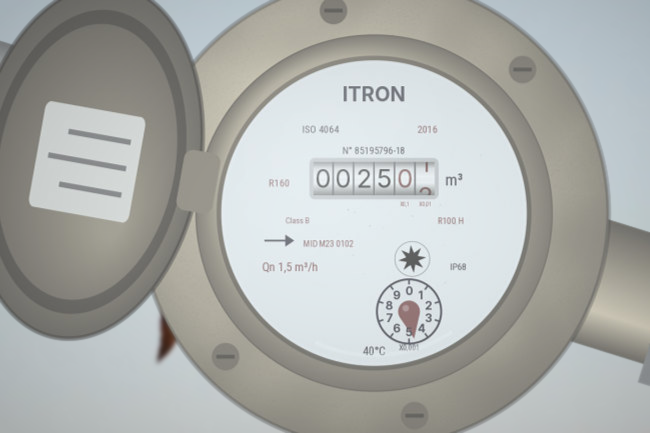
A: 25.014 m³
